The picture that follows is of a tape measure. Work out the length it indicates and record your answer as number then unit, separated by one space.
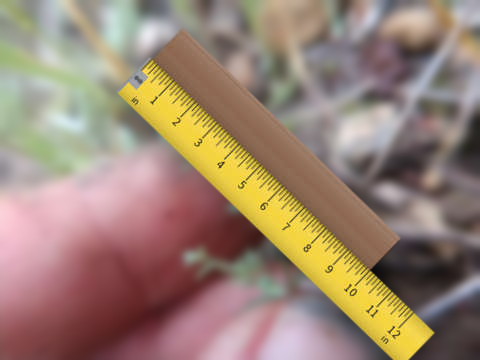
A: 10 in
